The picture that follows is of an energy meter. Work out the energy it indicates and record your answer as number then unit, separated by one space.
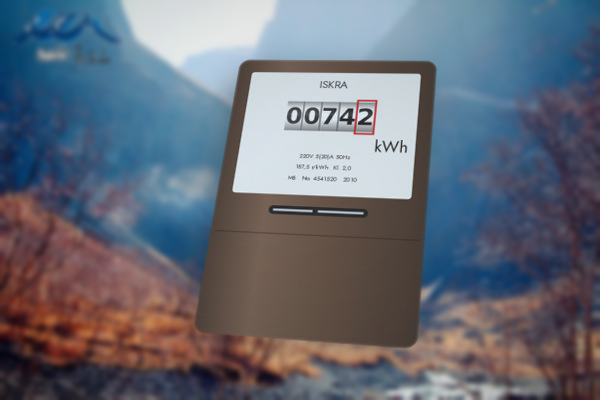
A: 74.2 kWh
